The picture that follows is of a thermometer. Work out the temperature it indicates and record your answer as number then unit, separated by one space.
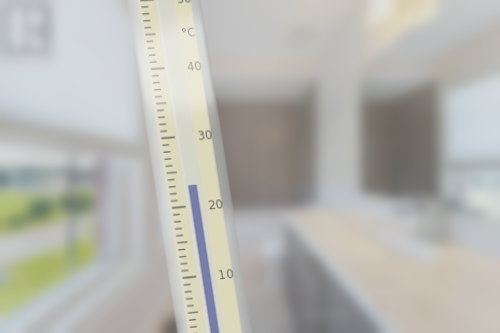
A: 23 °C
